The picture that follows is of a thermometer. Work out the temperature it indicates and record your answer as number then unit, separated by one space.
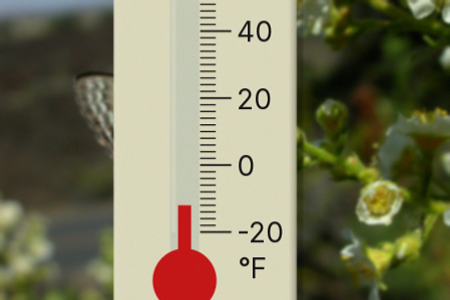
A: -12 °F
